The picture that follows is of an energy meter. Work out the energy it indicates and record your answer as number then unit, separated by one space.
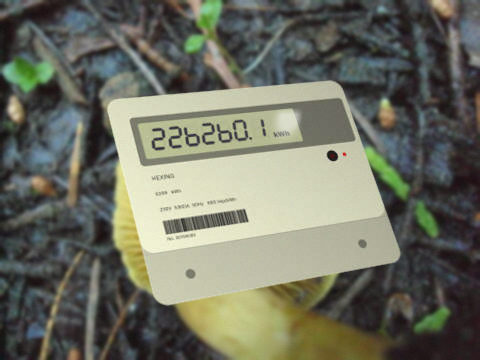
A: 226260.1 kWh
